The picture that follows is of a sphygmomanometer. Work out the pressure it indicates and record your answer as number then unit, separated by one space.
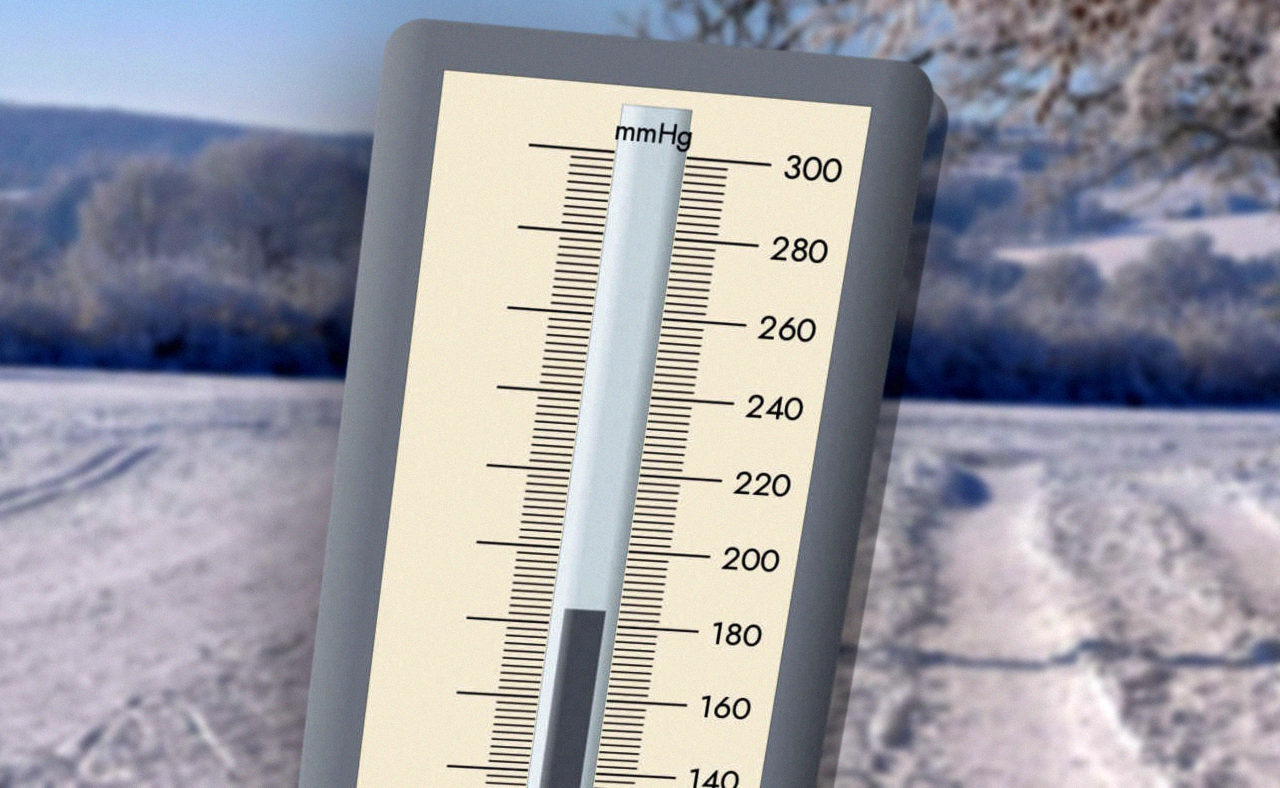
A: 184 mmHg
